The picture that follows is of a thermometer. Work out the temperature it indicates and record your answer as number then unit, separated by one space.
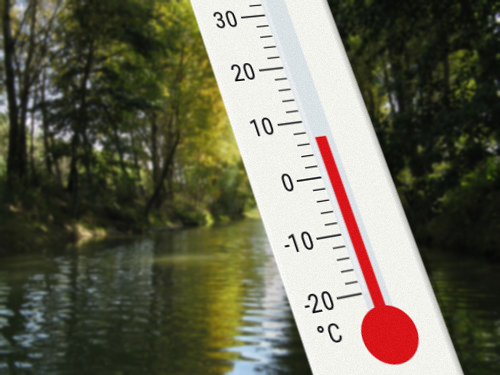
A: 7 °C
